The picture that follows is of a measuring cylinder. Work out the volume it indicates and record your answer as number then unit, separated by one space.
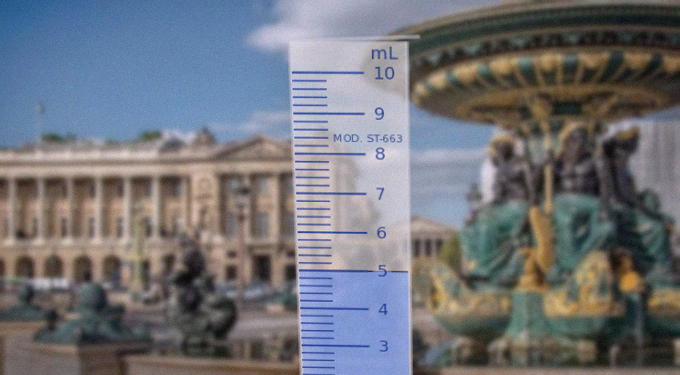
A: 5 mL
